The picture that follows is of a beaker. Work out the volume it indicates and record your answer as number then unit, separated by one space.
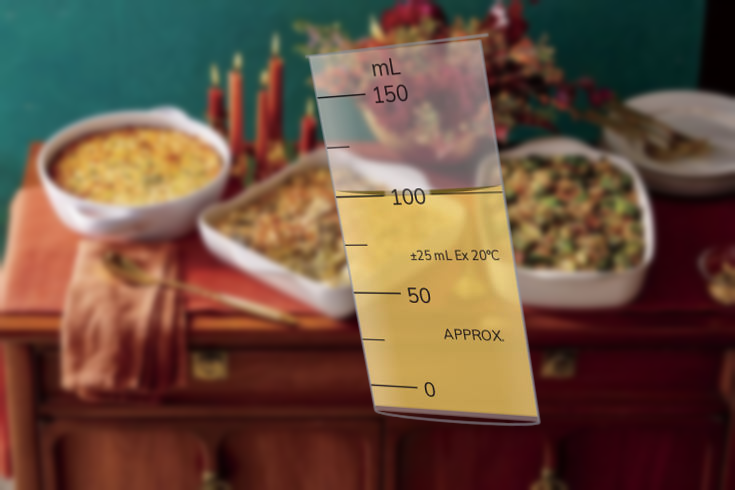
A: 100 mL
